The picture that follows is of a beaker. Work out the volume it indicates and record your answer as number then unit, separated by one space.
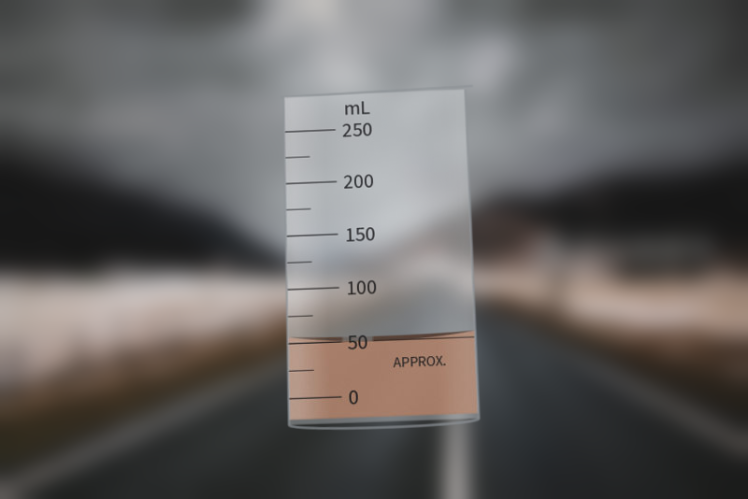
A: 50 mL
